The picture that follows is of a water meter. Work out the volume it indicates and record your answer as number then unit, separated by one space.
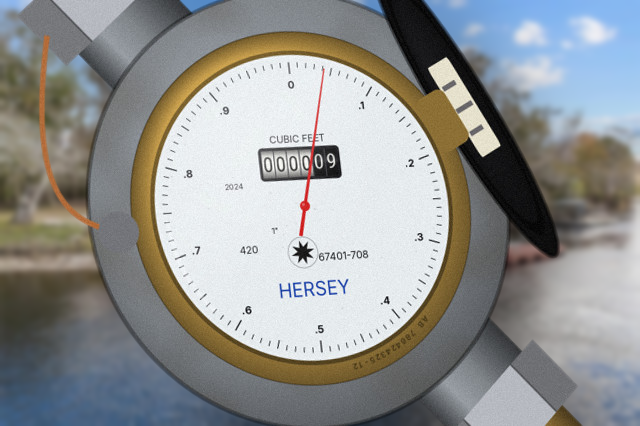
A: 9.04 ft³
